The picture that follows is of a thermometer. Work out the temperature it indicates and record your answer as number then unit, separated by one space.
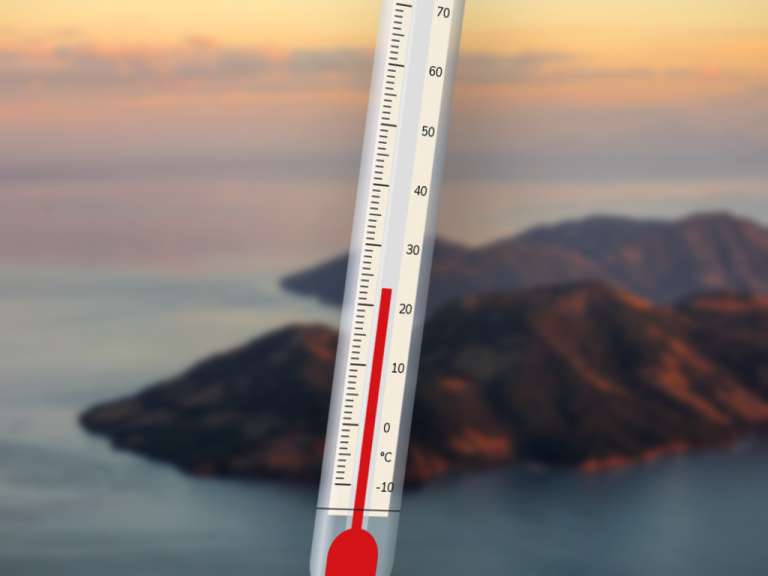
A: 23 °C
